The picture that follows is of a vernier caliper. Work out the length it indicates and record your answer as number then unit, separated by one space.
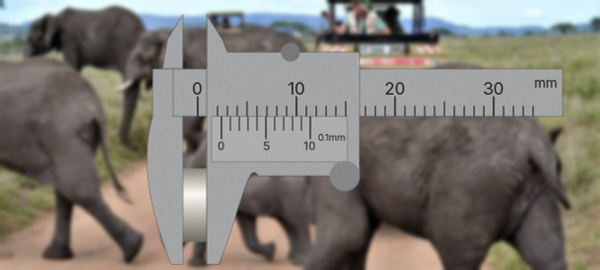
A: 2.4 mm
